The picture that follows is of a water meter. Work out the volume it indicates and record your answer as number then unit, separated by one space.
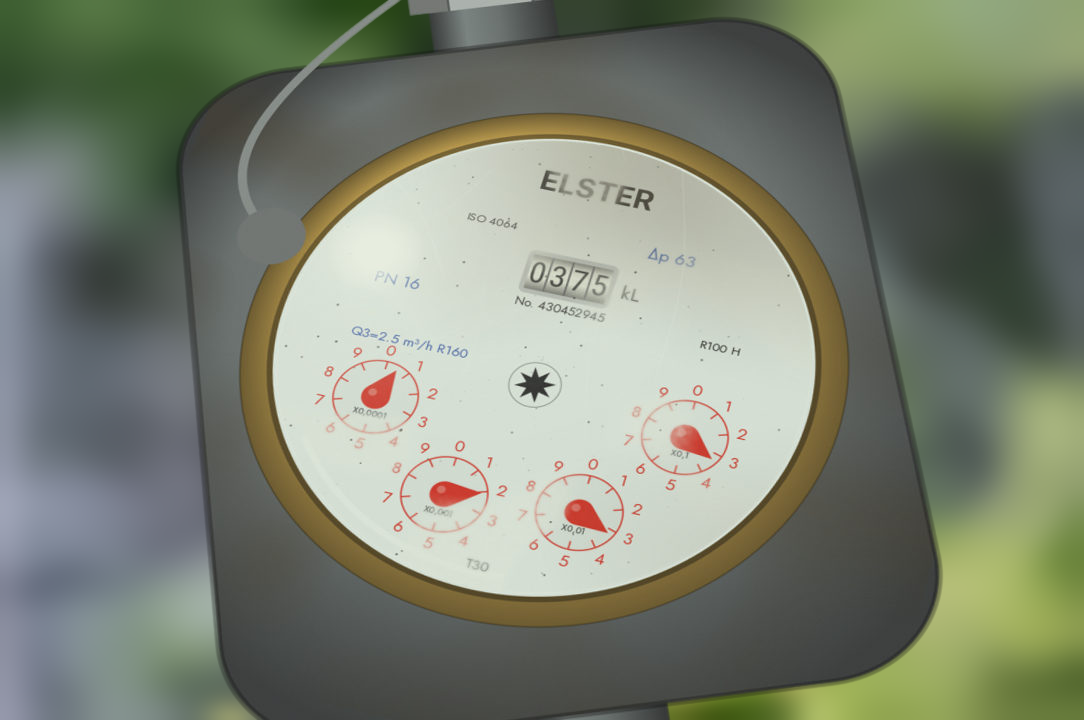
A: 375.3320 kL
